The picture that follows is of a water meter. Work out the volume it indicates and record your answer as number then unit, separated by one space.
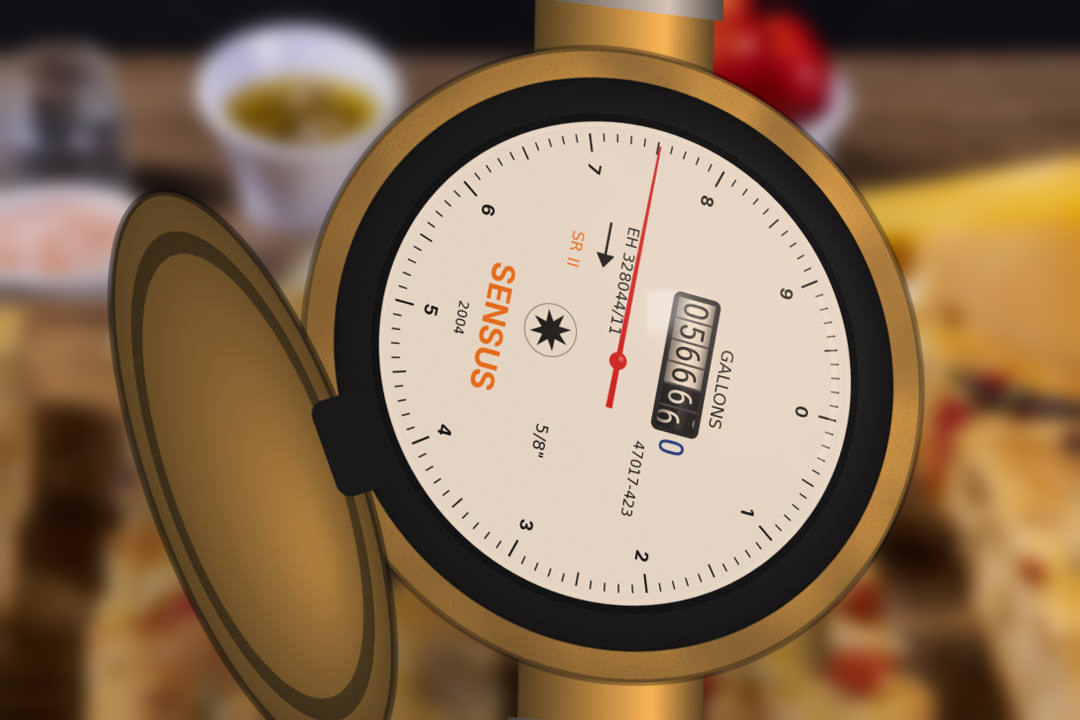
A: 566657.5 gal
